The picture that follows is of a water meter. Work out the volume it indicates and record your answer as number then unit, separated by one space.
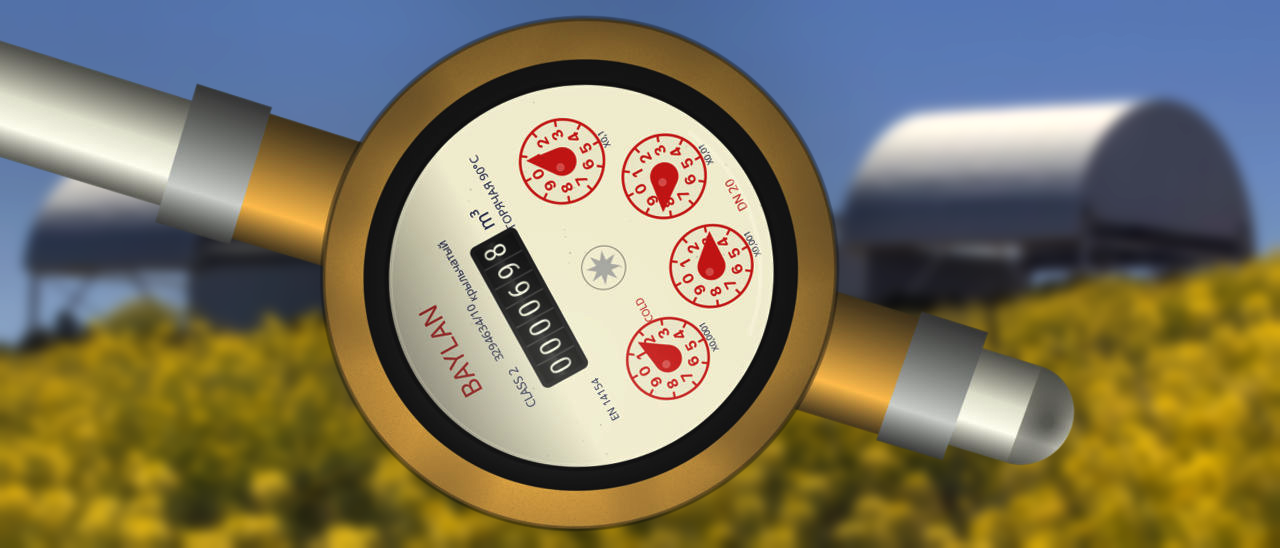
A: 698.0831 m³
